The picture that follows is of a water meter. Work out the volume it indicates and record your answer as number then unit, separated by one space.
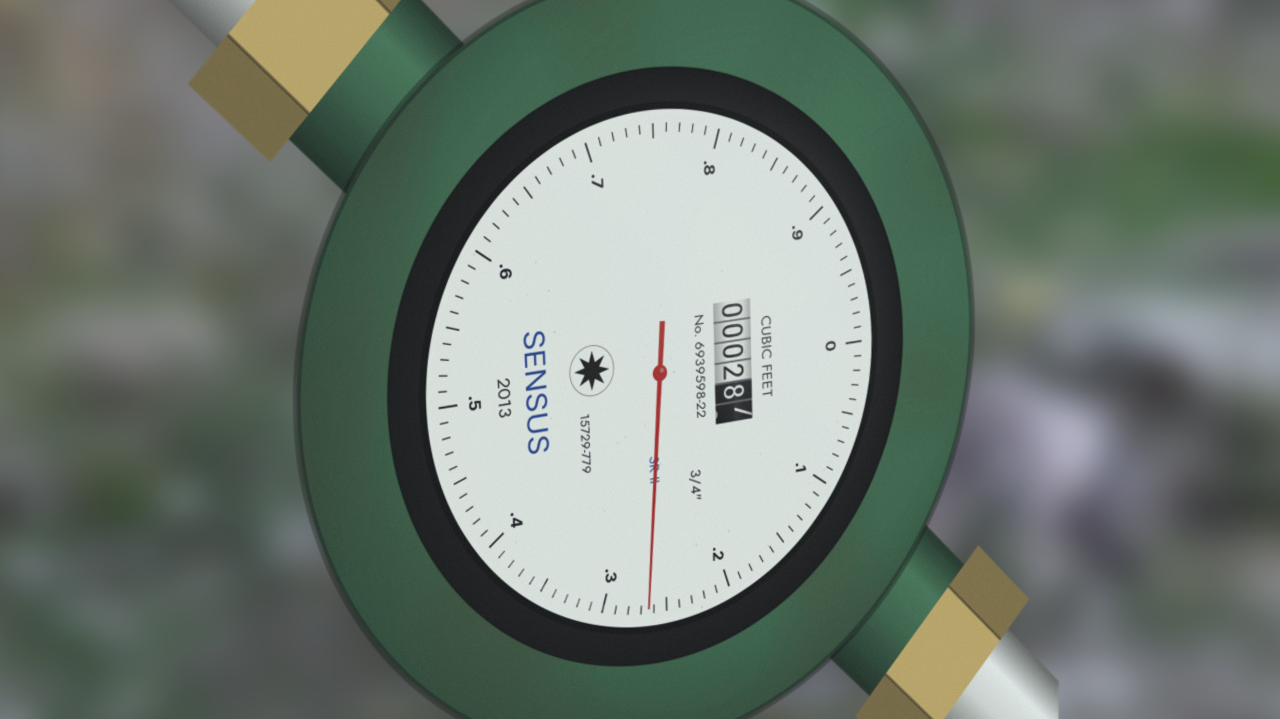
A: 287.26 ft³
